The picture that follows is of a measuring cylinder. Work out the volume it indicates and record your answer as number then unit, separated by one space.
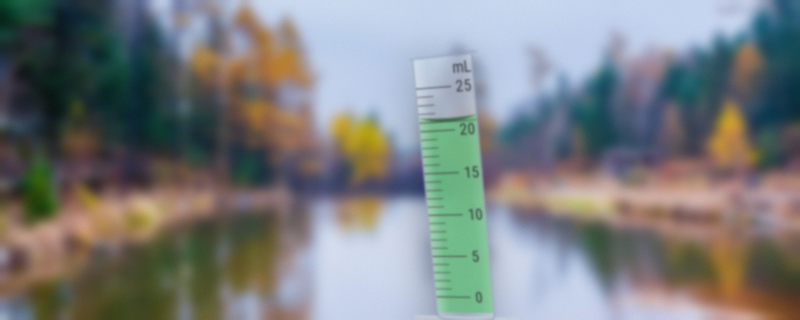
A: 21 mL
